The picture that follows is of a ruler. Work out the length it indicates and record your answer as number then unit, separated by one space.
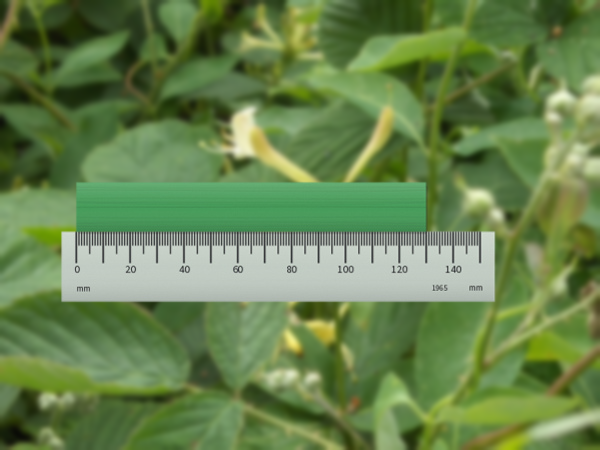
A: 130 mm
